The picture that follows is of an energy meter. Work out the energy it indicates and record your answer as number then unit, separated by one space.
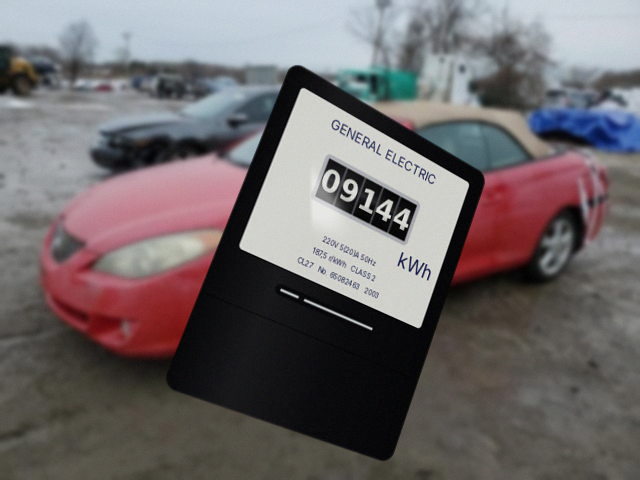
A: 9144 kWh
